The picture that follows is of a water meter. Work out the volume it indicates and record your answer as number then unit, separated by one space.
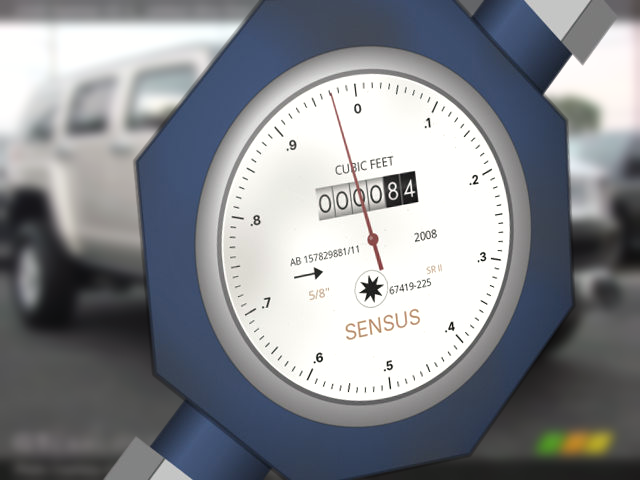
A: 83.97 ft³
